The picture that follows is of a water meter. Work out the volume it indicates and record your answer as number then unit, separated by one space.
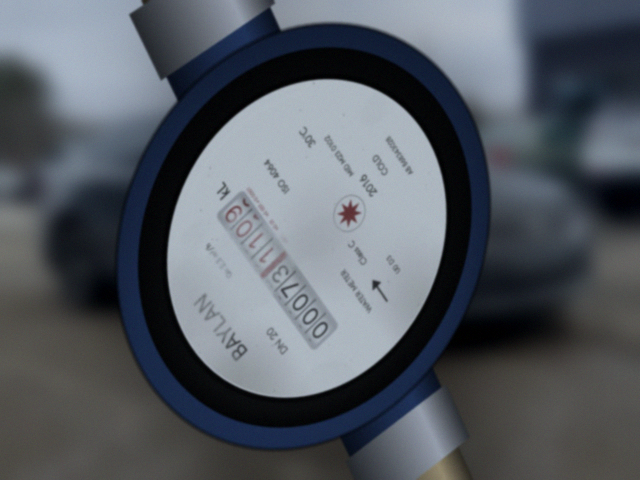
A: 73.1109 kL
